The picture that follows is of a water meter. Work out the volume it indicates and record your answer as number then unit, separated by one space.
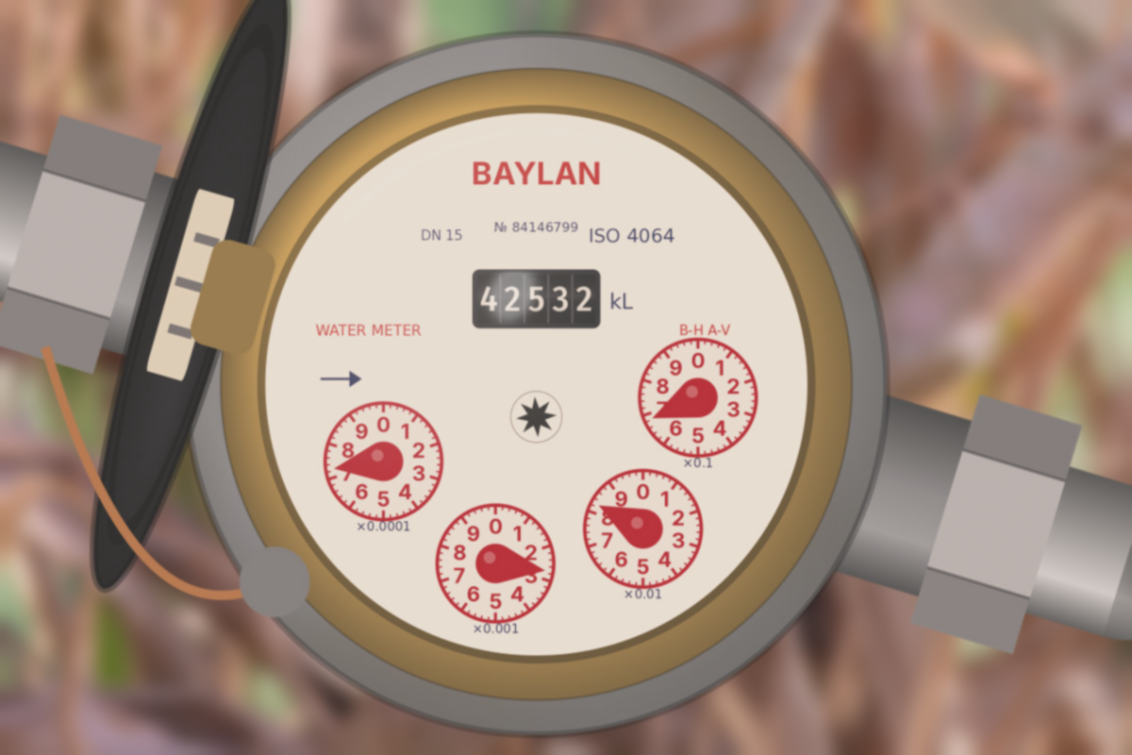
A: 42532.6827 kL
